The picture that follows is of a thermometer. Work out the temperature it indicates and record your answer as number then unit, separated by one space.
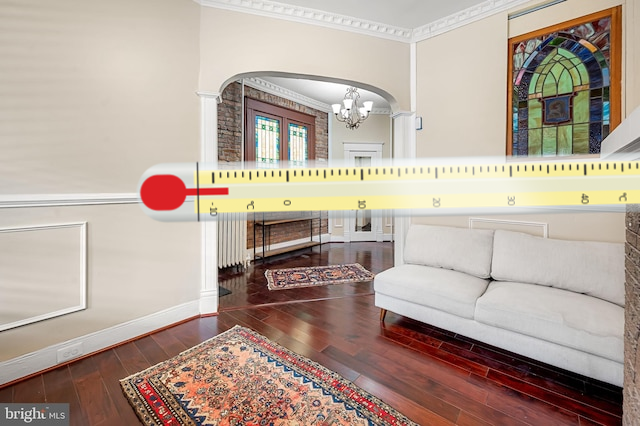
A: -8 °C
